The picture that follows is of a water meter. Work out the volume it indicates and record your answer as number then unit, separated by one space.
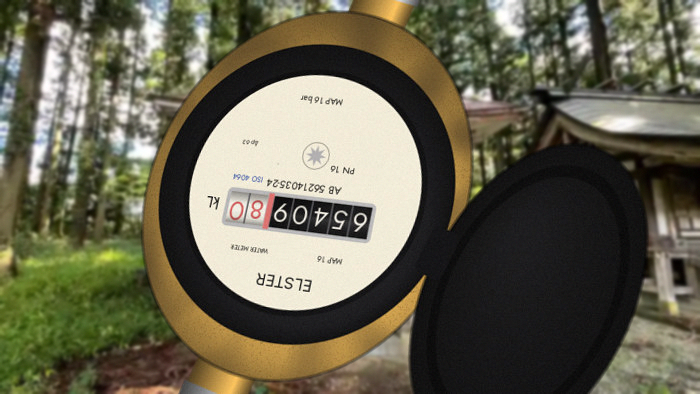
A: 65409.80 kL
